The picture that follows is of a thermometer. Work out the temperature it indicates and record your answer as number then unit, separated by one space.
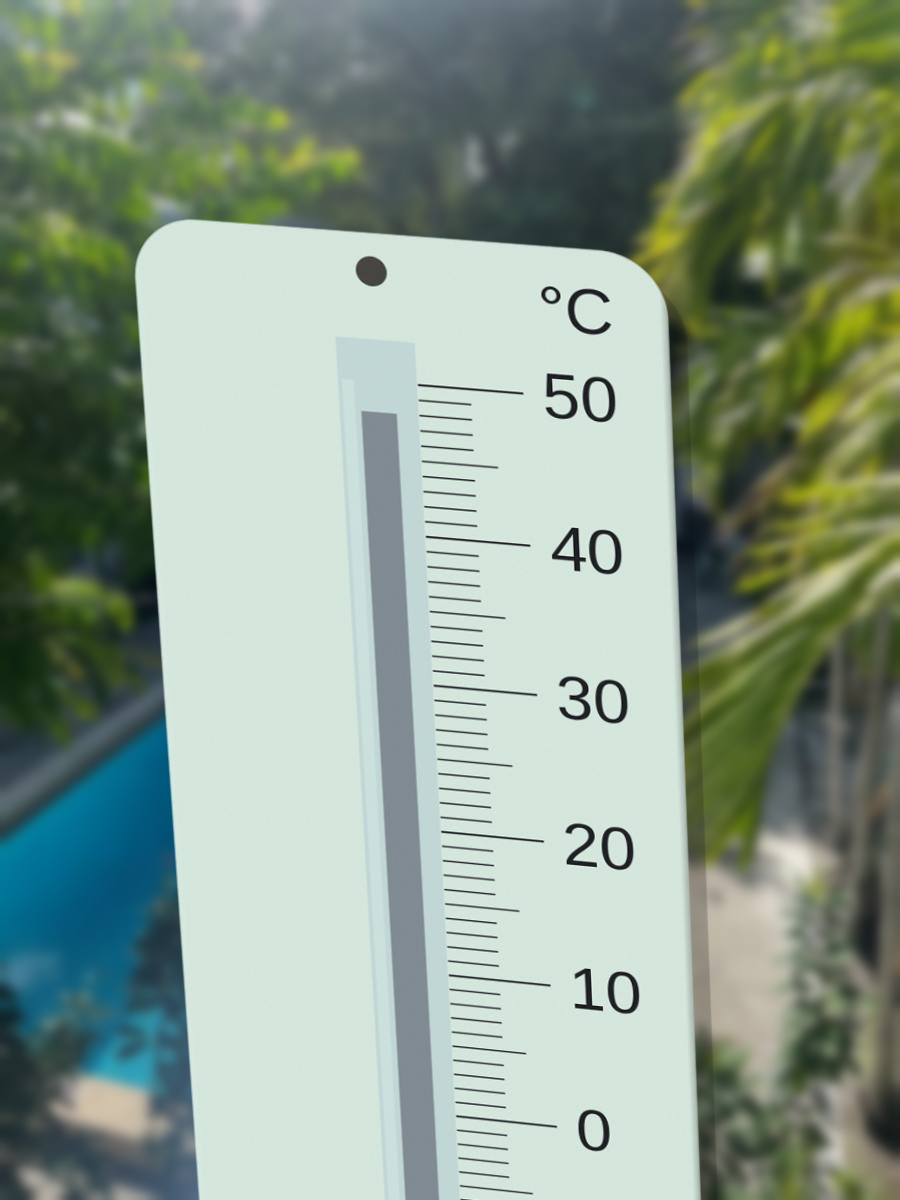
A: 48 °C
